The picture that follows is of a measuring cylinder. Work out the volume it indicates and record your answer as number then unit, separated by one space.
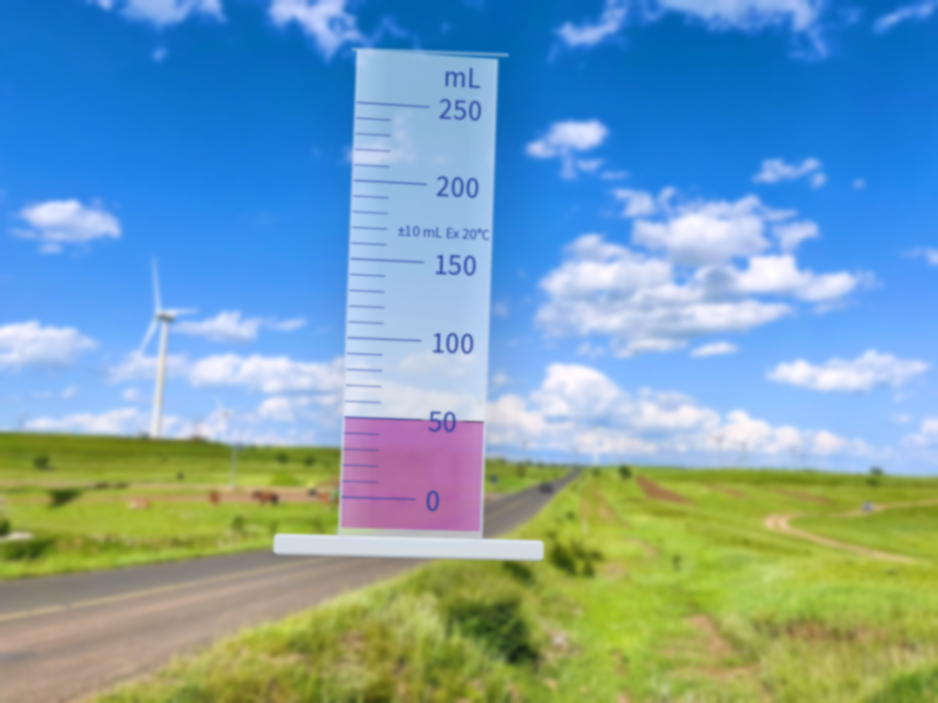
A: 50 mL
